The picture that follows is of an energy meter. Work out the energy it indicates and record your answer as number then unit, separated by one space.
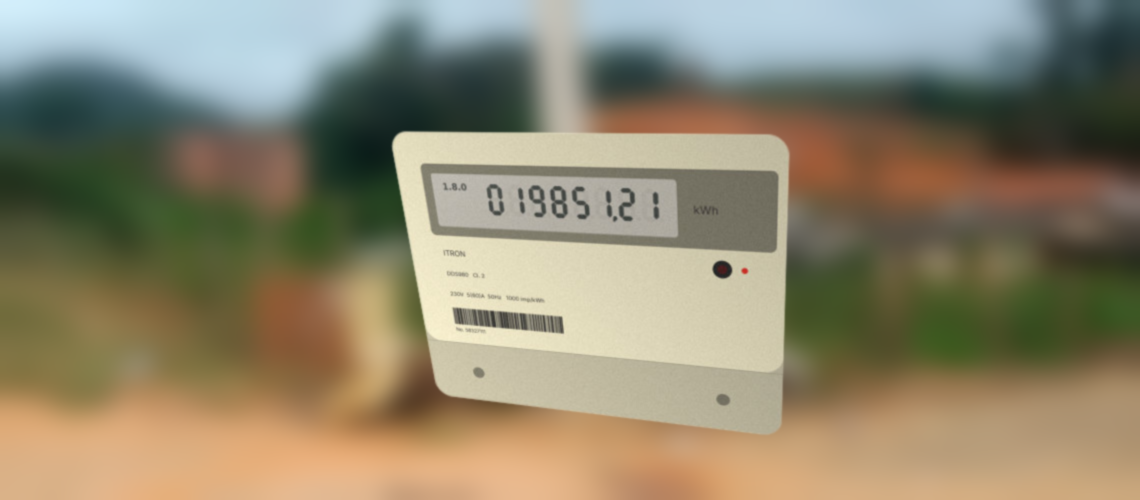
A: 19851.21 kWh
